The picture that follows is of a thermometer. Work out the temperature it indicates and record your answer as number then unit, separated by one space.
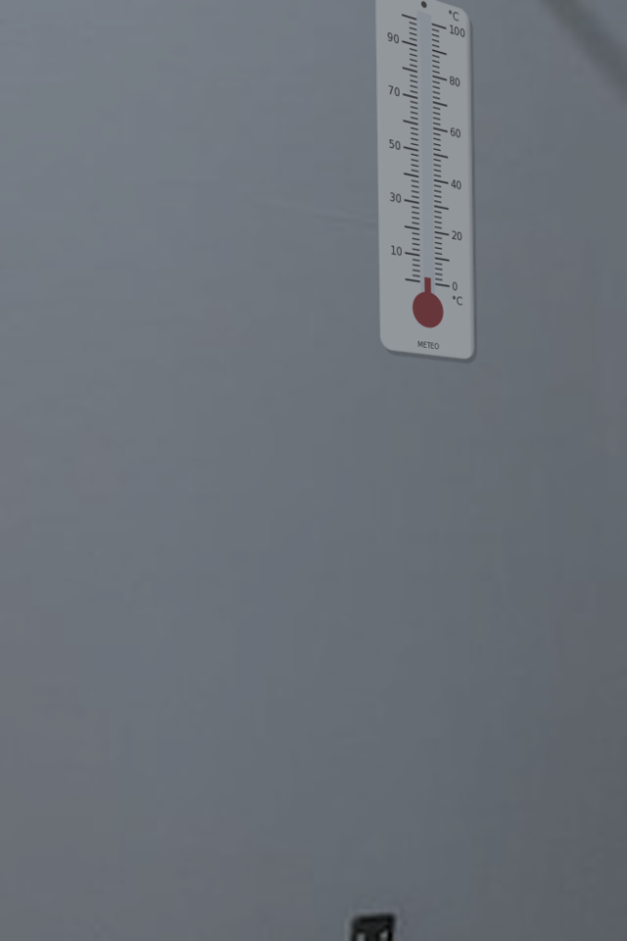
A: 2 °C
